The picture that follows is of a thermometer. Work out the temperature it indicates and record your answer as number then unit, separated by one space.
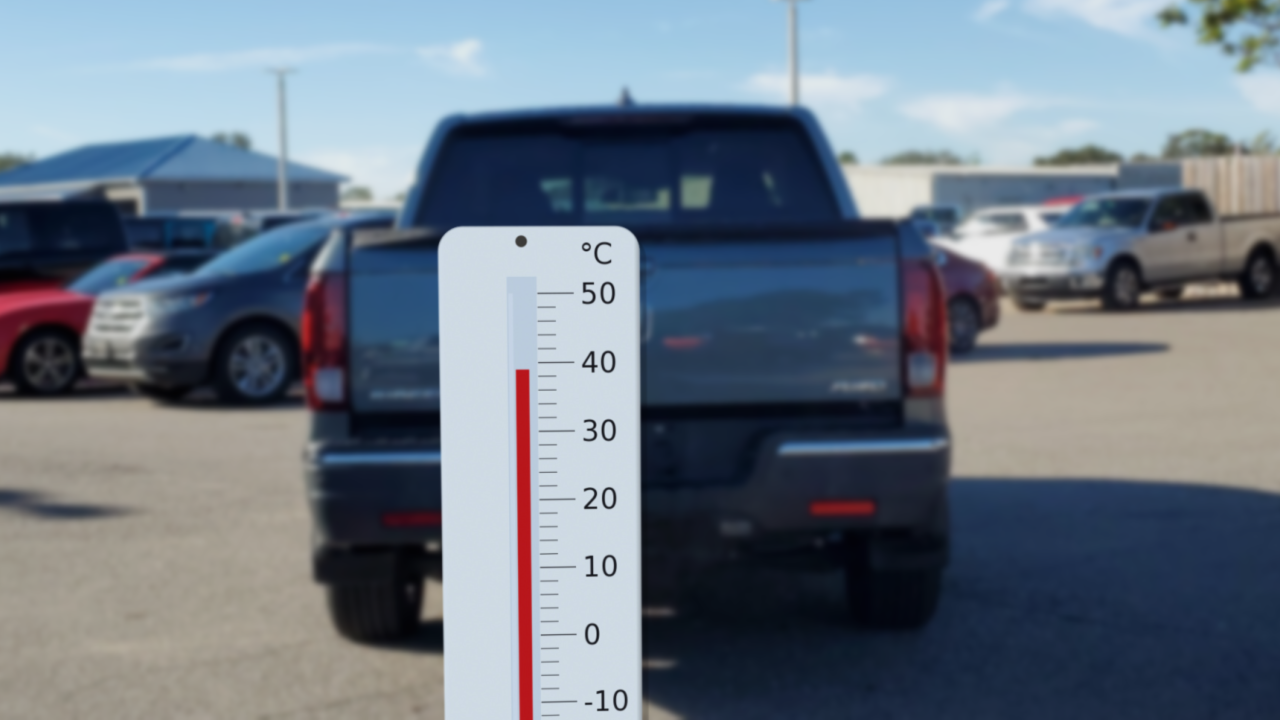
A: 39 °C
